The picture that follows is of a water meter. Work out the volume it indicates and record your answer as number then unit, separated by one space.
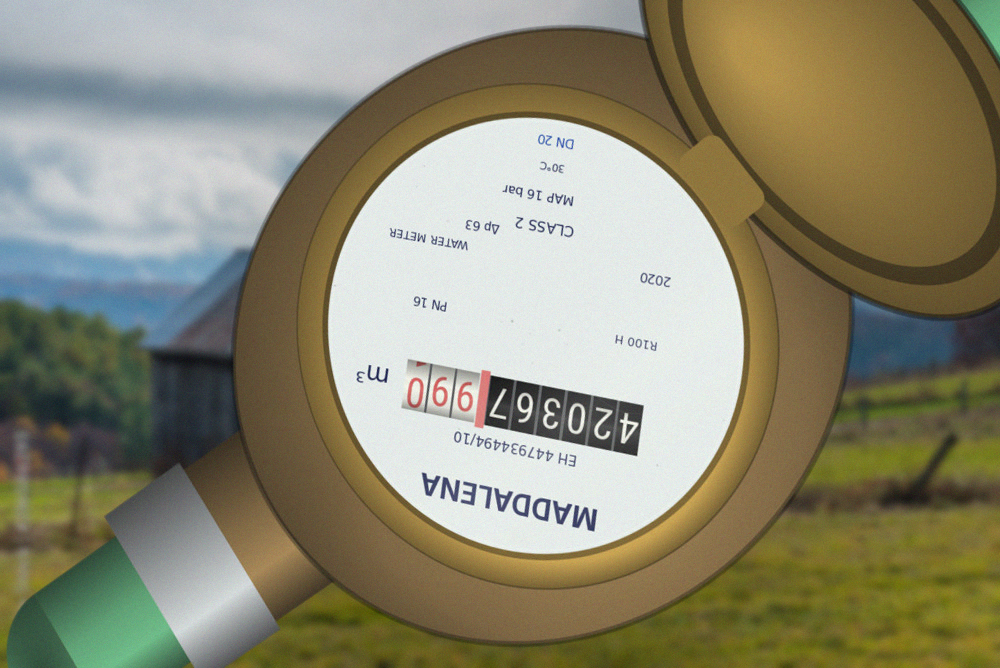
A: 420367.990 m³
